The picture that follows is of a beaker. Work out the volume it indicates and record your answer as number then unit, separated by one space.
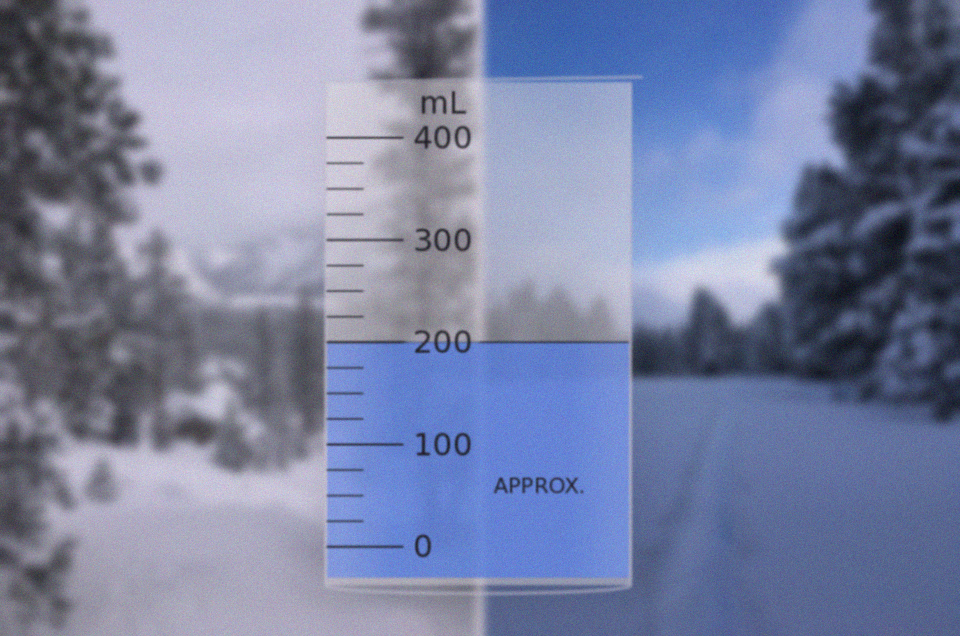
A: 200 mL
